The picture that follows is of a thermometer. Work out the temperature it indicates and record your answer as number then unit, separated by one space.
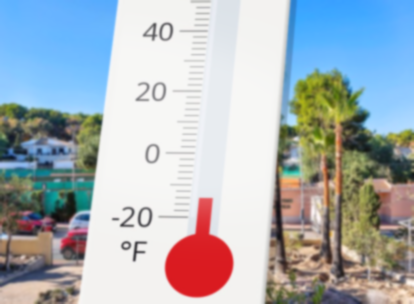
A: -14 °F
